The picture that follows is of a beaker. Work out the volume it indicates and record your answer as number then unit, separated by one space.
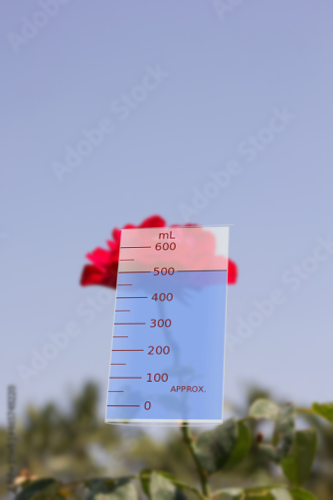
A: 500 mL
